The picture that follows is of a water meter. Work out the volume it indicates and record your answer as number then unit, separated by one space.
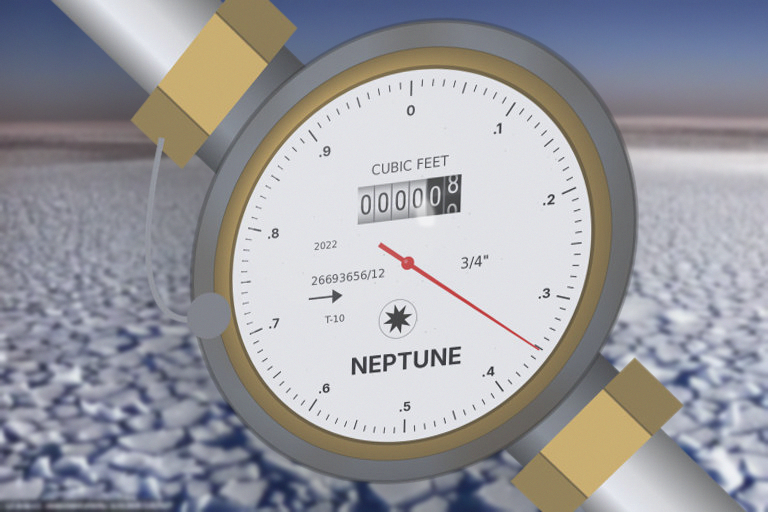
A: 8.35 ft³
